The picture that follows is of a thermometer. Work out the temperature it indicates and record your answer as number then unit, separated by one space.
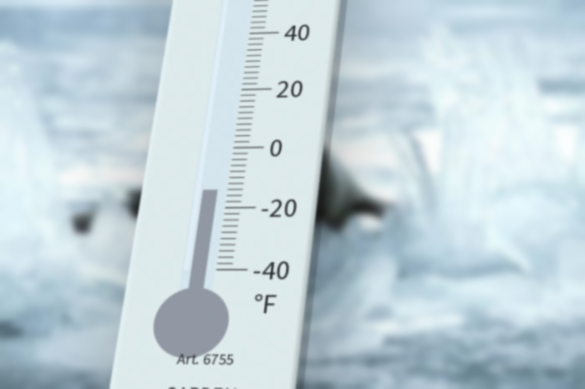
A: -14 °F
